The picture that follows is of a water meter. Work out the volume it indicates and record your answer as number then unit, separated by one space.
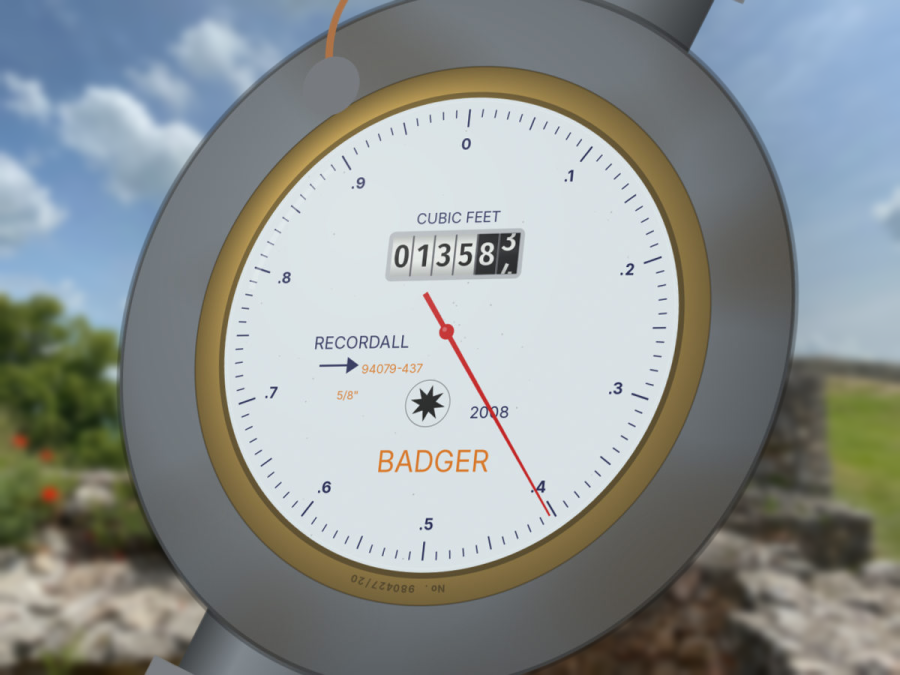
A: 13583.40 ft³
